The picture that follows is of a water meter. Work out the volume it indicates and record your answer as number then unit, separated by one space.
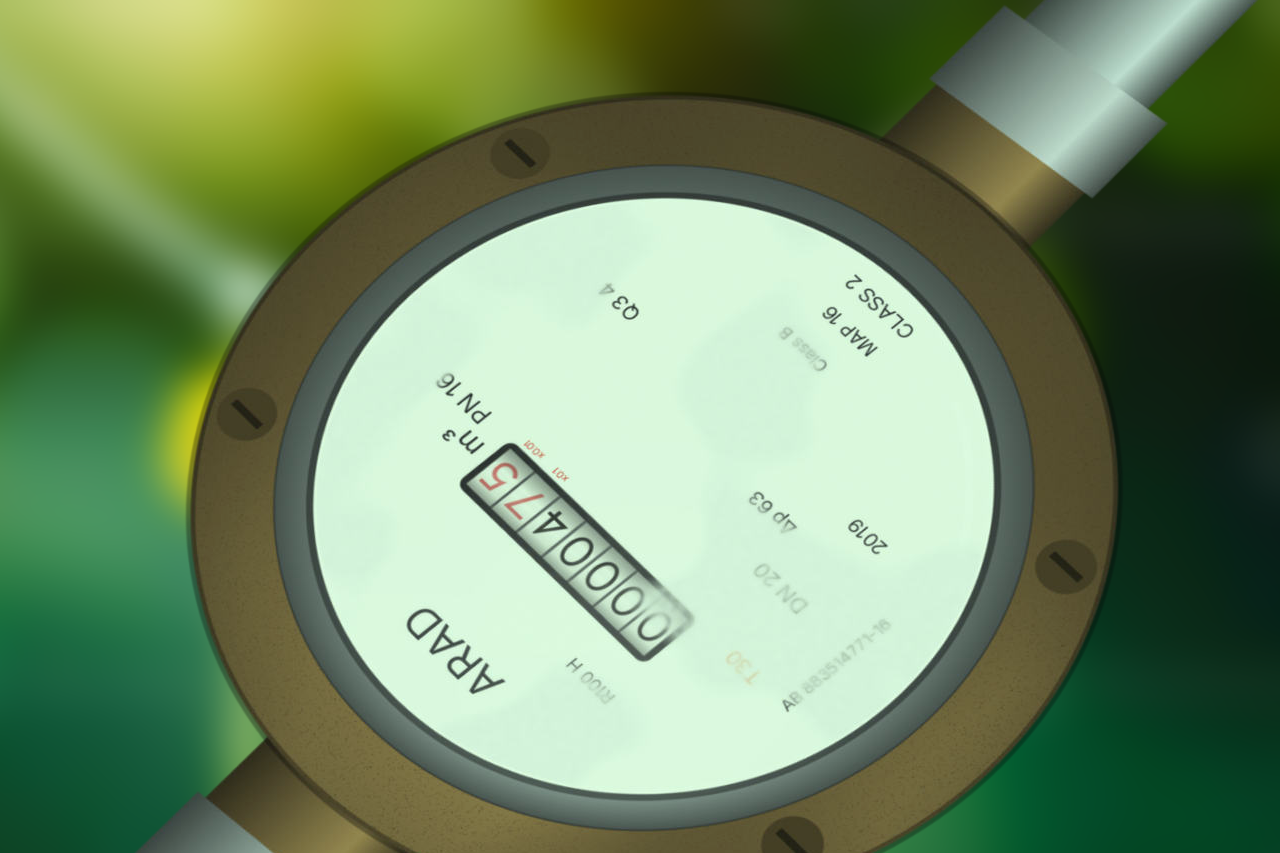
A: 4.75 m³
